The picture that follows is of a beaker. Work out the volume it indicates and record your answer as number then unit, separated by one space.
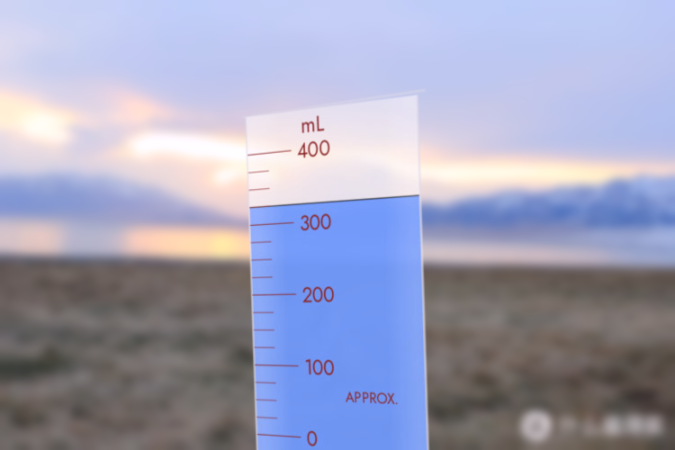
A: 325 mL
